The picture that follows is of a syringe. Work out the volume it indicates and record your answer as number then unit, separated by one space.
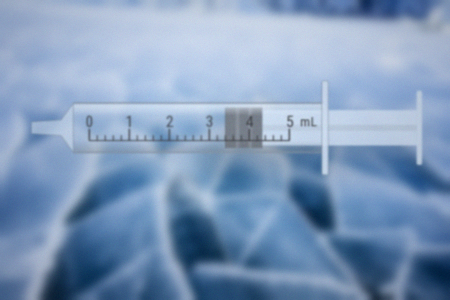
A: 3.4 mL
